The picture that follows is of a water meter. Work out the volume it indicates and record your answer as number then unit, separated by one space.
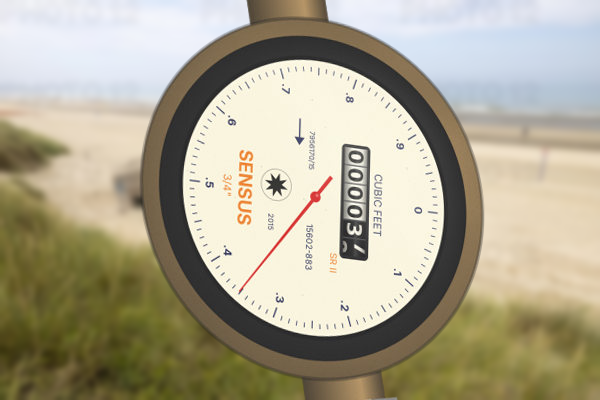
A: 37.35 ft³
